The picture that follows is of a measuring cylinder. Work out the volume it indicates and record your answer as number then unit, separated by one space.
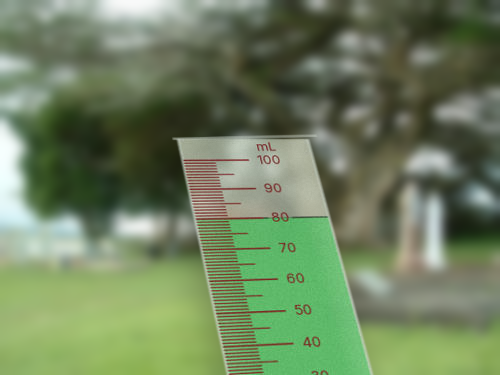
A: 80 mL
